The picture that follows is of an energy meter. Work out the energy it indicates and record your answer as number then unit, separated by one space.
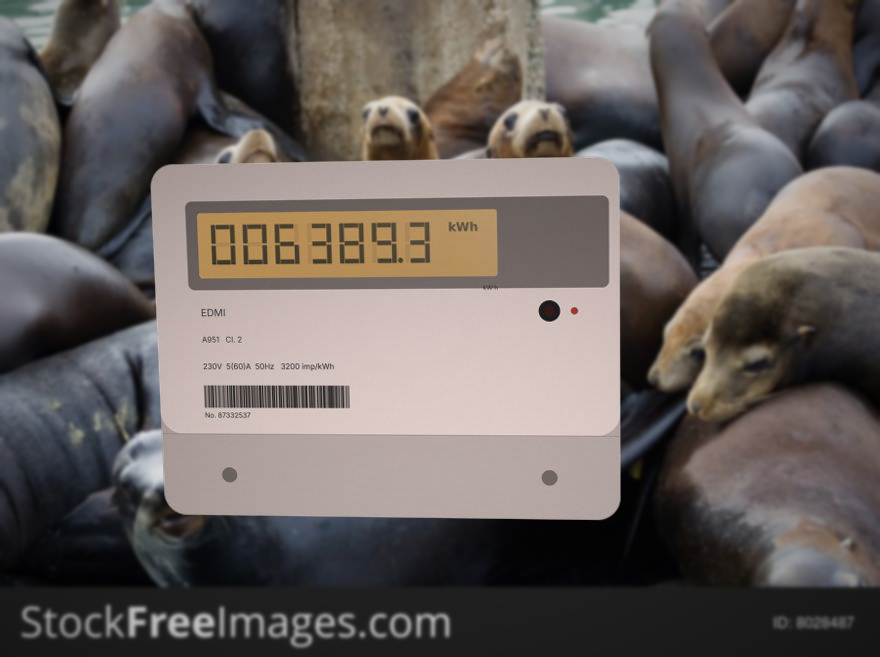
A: 6389.3 kWh
